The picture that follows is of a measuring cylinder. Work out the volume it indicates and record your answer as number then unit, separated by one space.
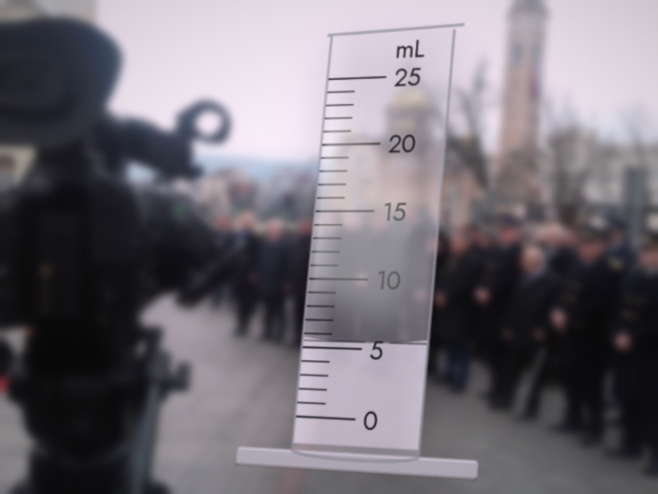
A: 5.5 mL
